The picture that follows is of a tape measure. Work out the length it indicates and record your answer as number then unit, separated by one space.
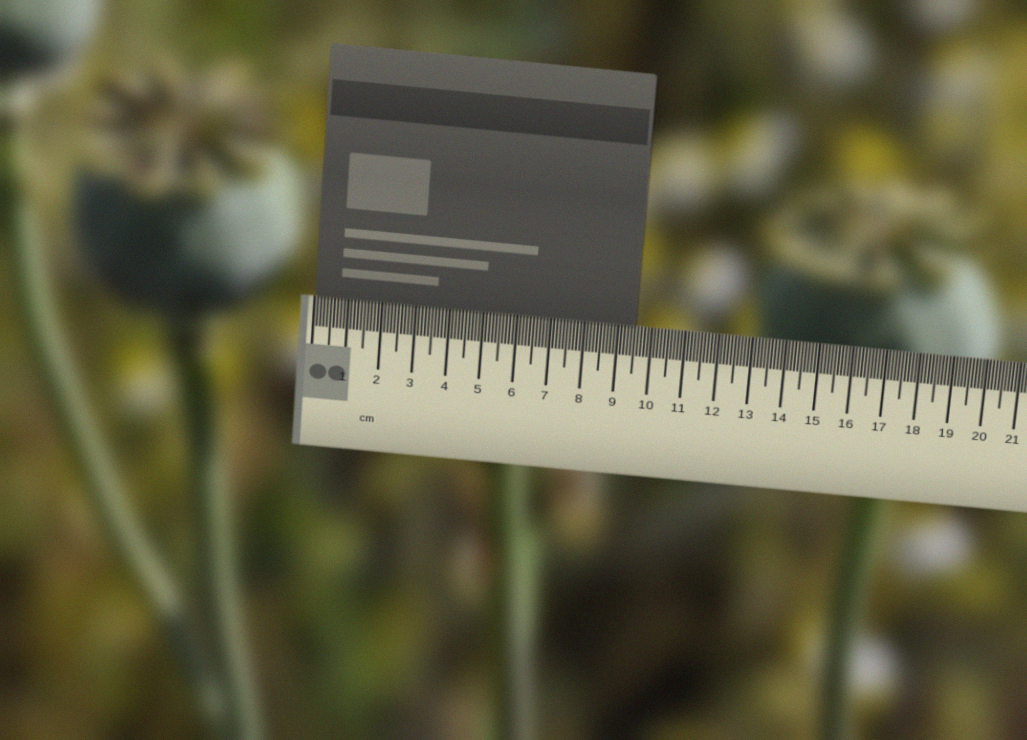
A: 9.5 cm
